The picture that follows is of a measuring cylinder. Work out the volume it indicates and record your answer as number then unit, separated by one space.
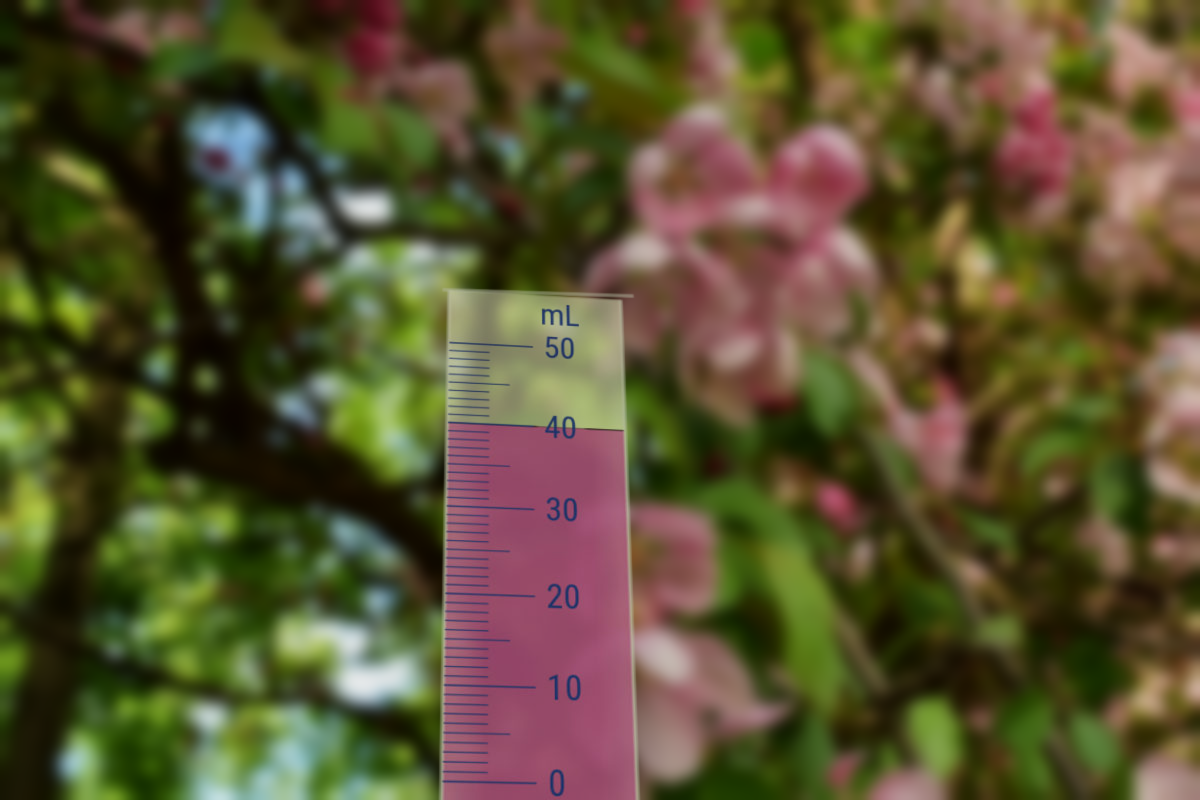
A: 40 mL
